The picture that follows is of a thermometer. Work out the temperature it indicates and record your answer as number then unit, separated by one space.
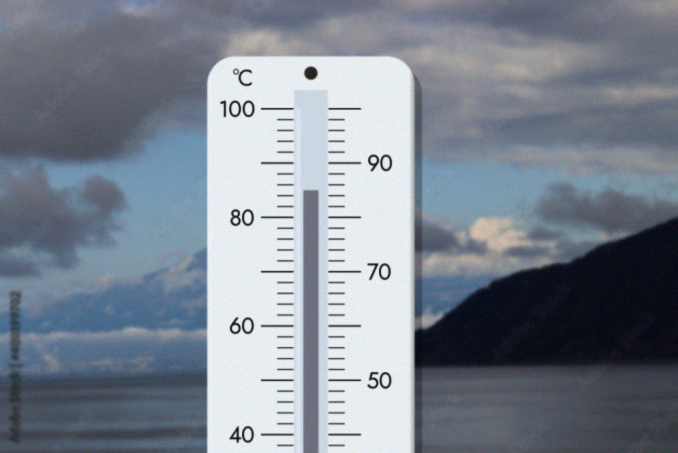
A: 85 °C
